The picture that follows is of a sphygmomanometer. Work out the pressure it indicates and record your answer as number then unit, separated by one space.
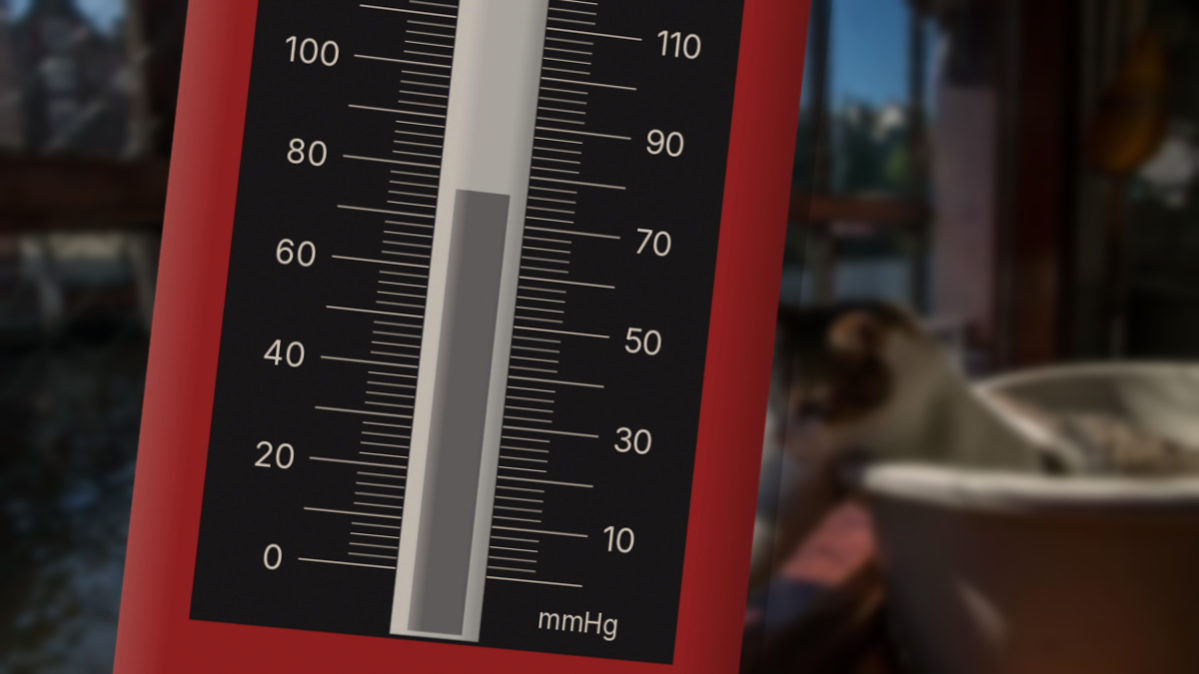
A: 76 mmHg
